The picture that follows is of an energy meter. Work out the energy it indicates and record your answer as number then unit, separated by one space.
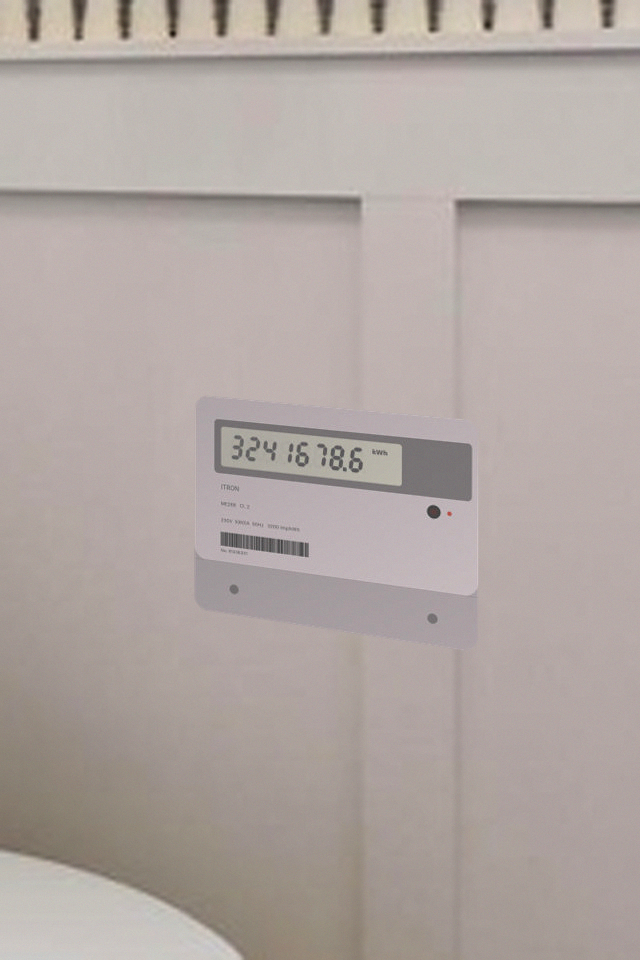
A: 3241678.6 kWh
